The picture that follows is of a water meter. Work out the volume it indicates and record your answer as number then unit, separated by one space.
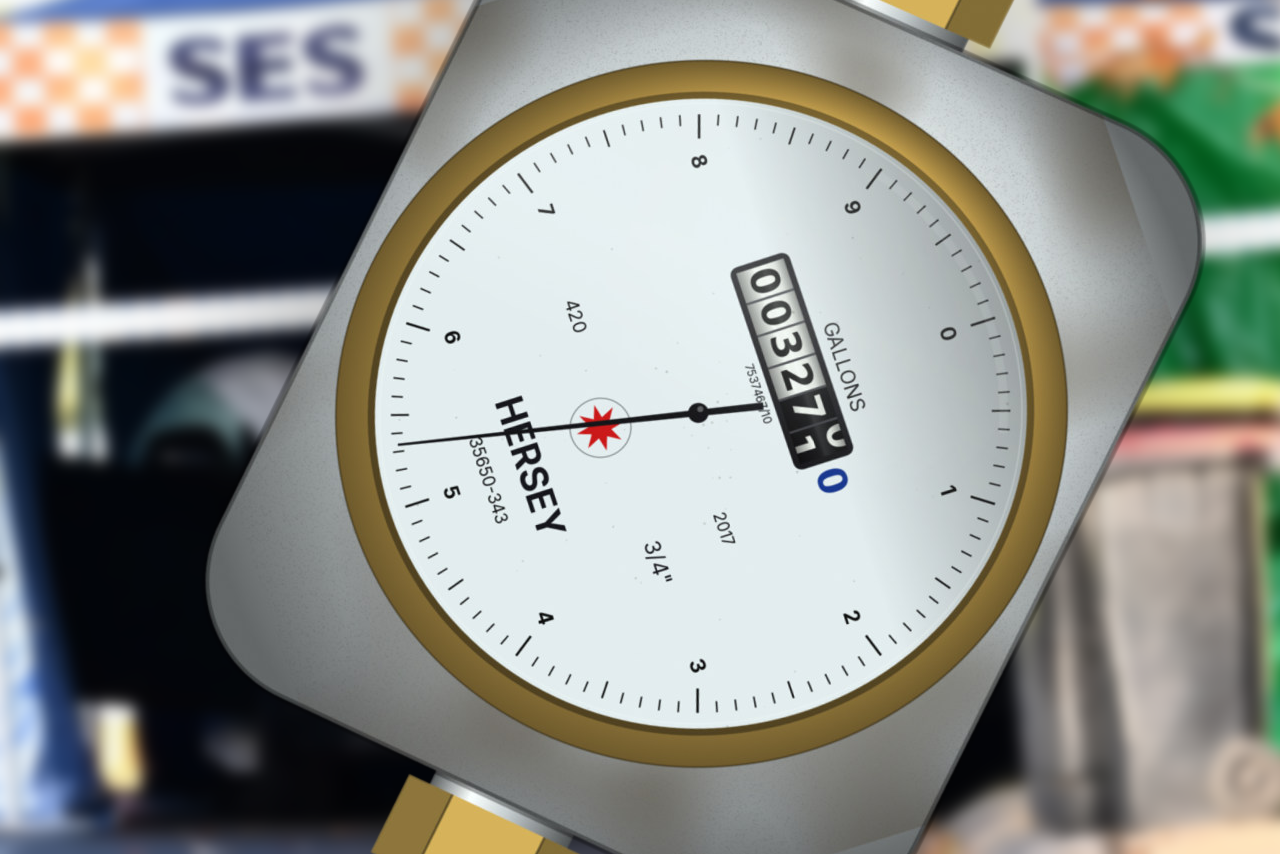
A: 32705.3 gal
